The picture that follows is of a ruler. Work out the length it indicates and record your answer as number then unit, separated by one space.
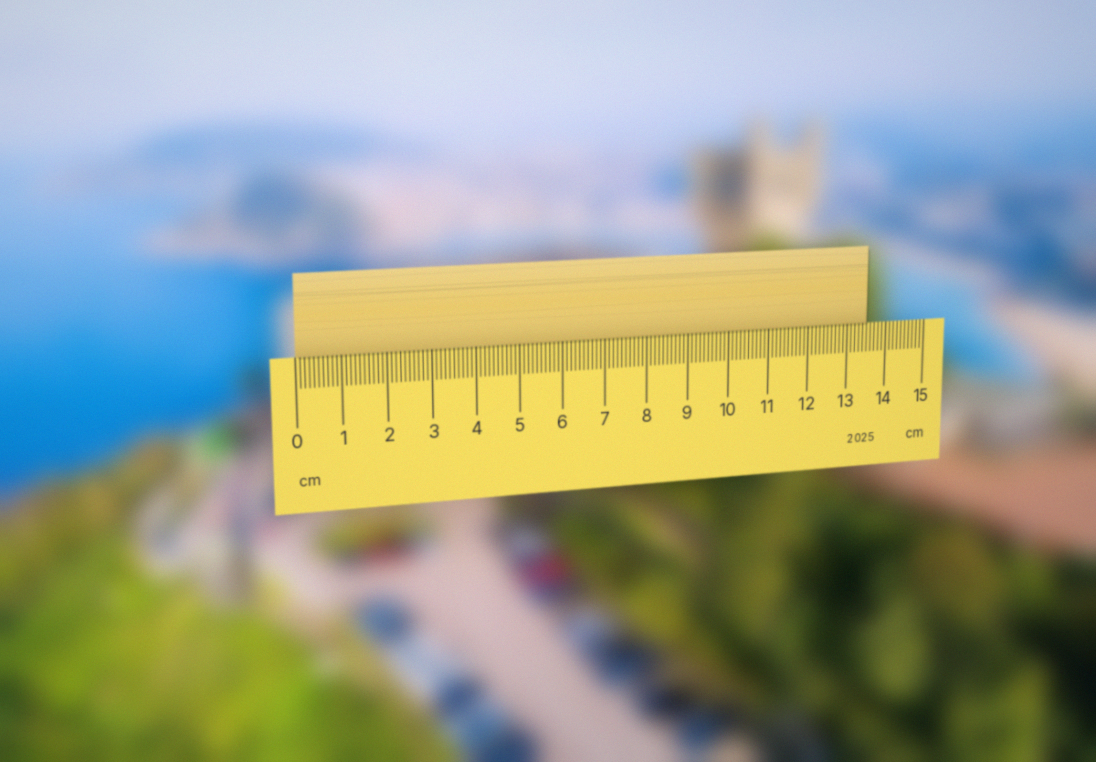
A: 13.5 cm
